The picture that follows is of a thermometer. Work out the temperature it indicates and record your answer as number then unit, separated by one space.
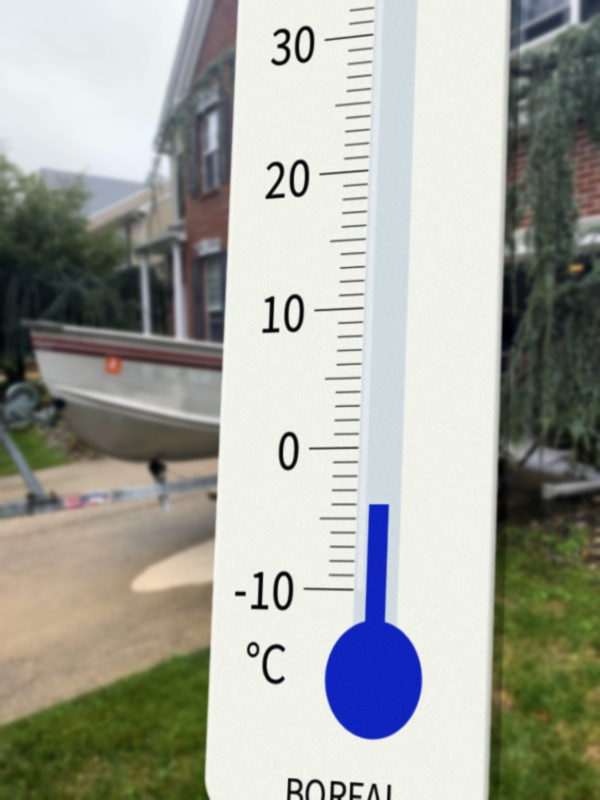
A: -4 °C
